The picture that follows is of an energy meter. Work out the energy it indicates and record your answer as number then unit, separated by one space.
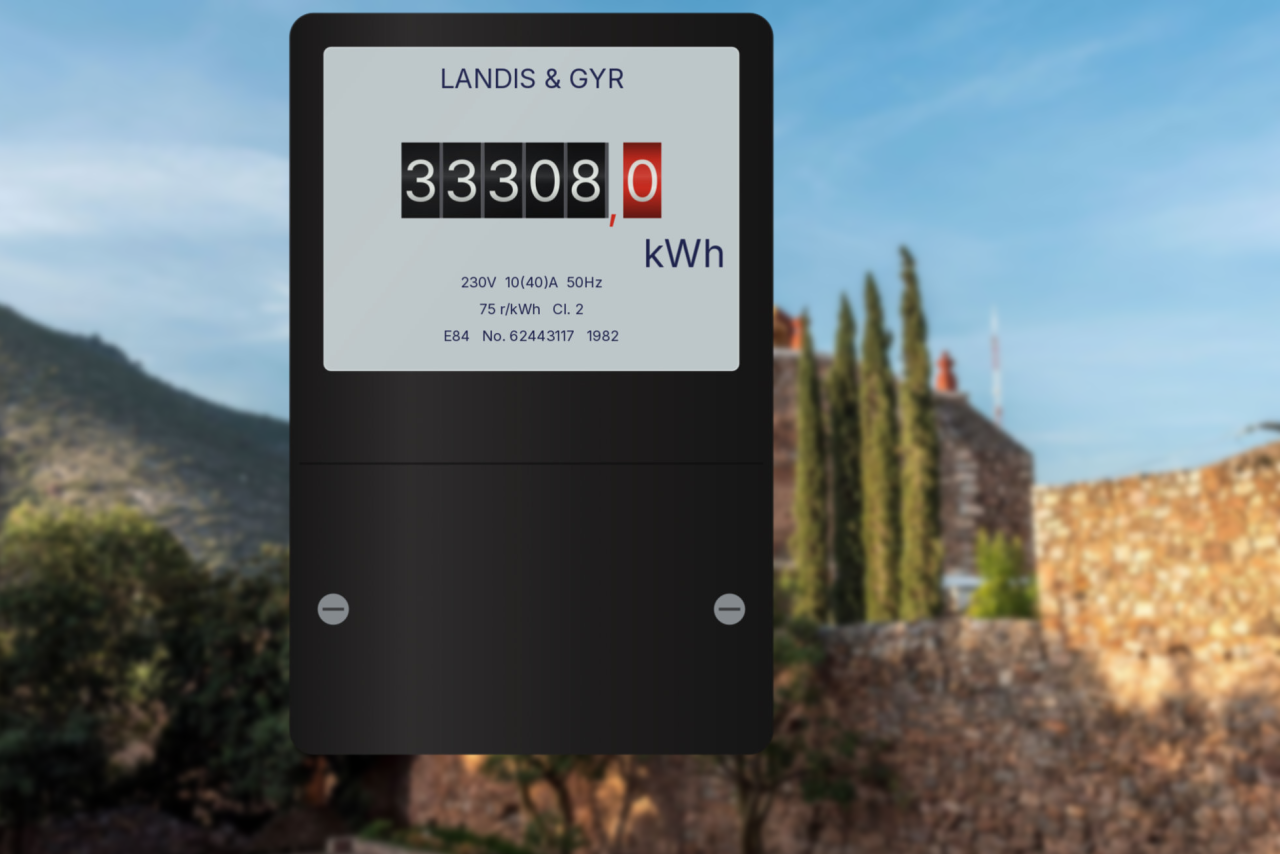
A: 33308.0 kWh
